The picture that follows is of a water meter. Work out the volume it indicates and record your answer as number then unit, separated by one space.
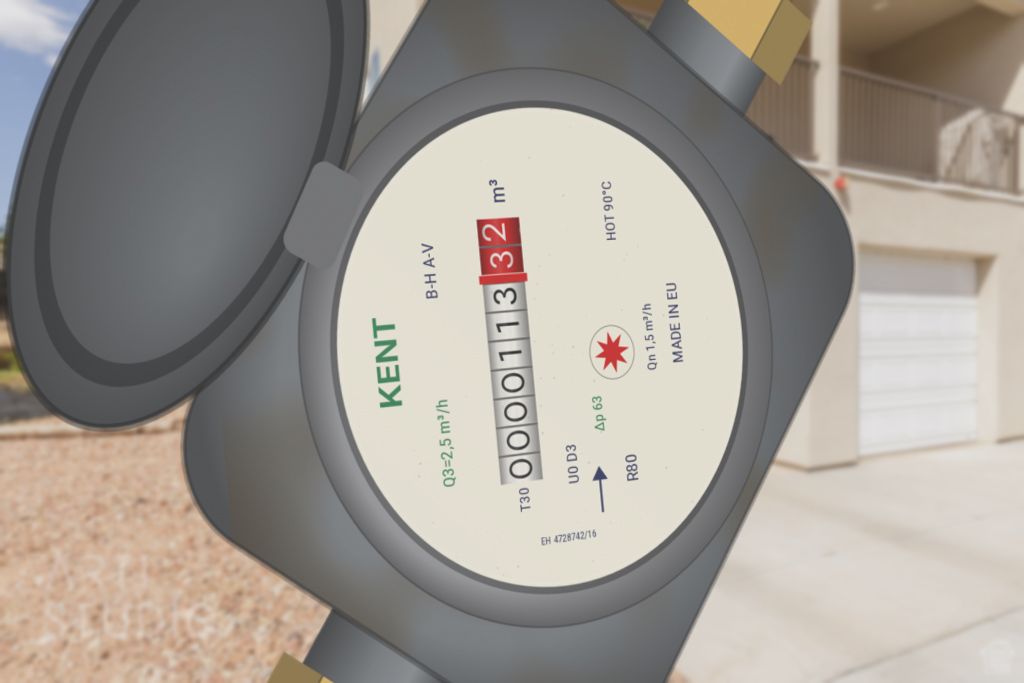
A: 113.32 m³
